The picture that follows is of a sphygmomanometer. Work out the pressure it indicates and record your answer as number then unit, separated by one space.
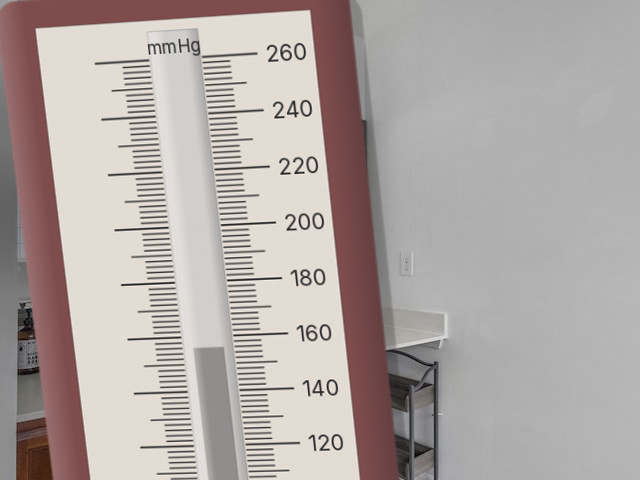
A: 156 mmHg
